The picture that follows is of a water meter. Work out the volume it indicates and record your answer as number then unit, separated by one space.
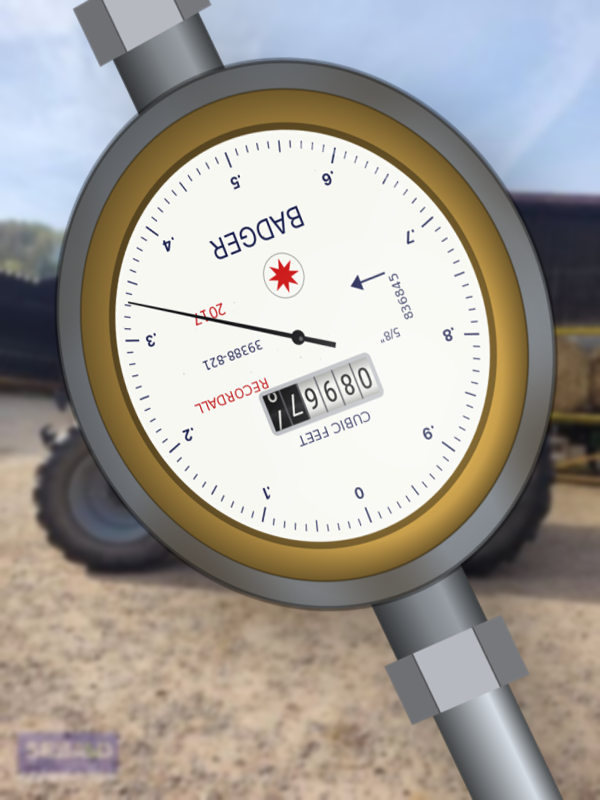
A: 89677.33 ft³
